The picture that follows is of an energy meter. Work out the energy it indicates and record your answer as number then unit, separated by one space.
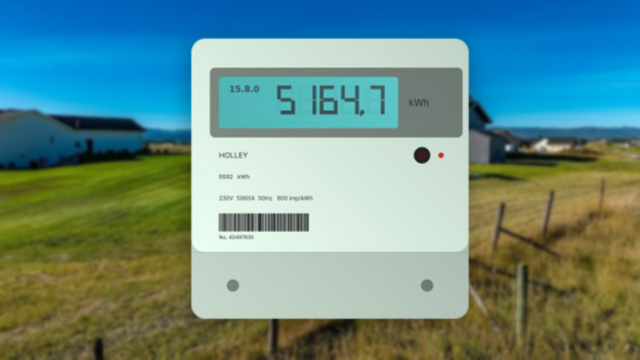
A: 5164.7 kWh
